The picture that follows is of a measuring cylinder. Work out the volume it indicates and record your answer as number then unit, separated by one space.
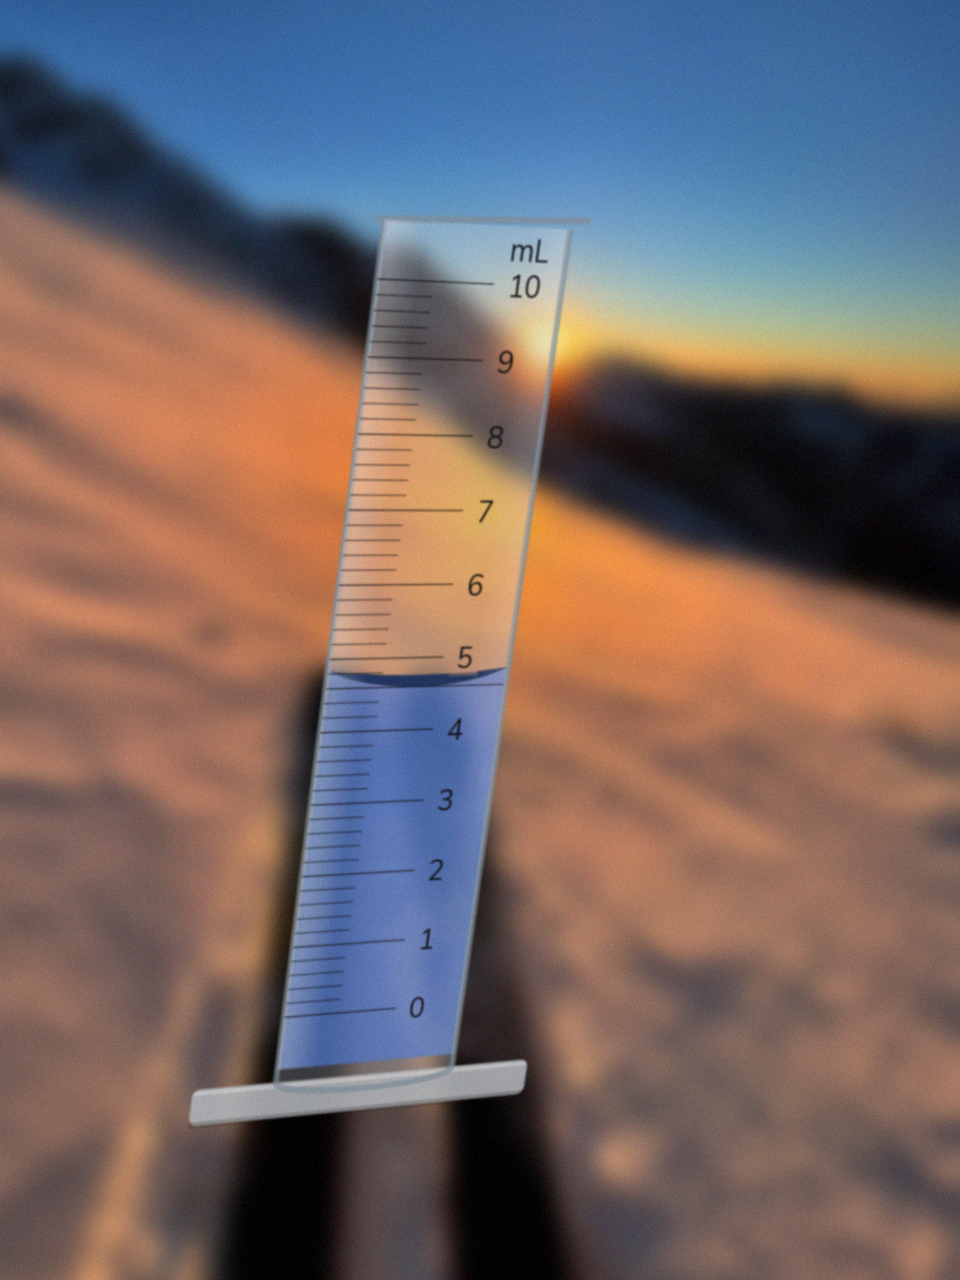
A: 4.6 mL
